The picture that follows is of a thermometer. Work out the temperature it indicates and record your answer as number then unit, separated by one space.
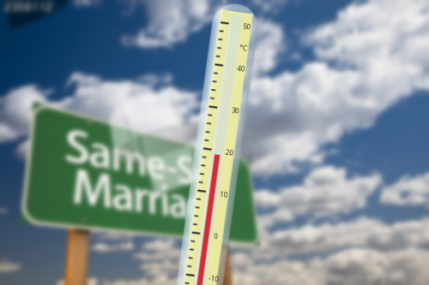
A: 19 °C
